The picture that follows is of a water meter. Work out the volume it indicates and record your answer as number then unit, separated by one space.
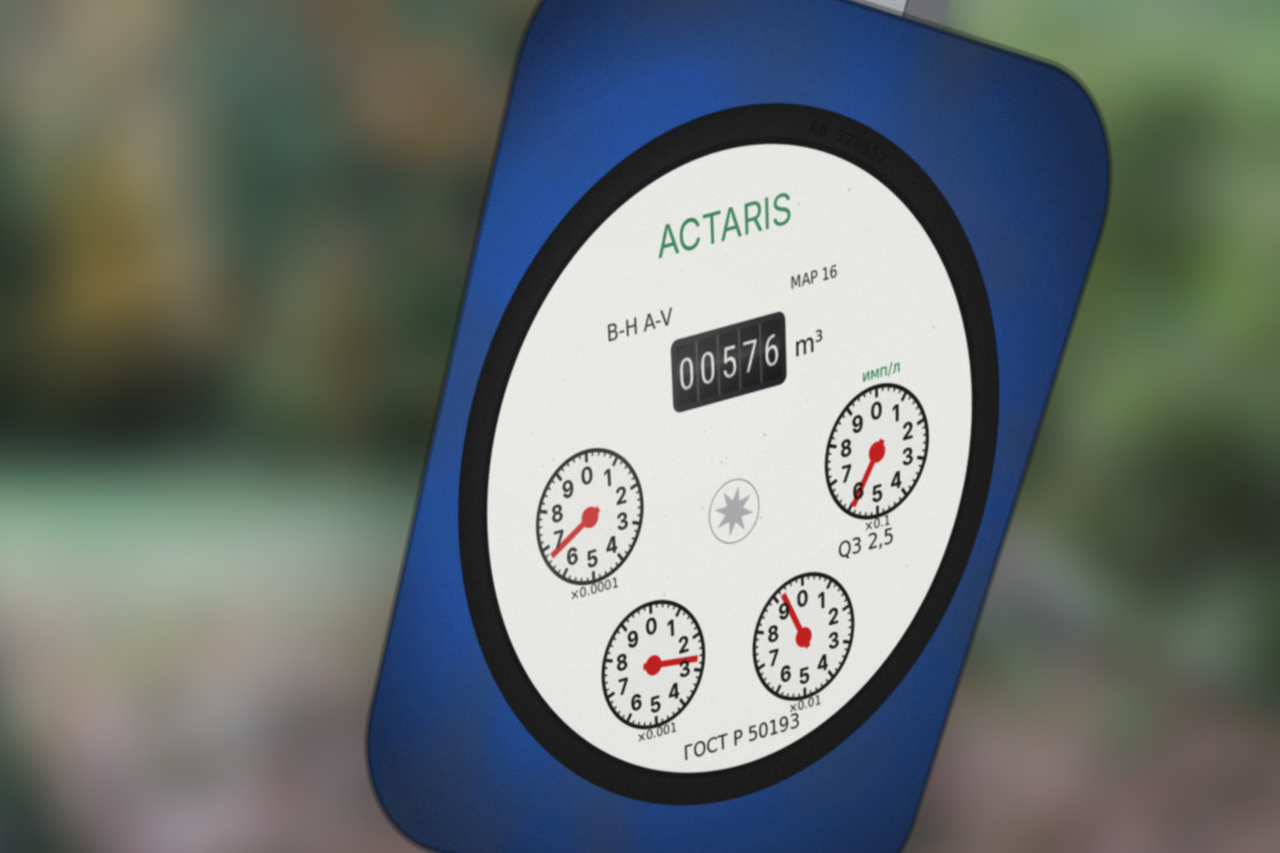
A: 576.5926 m³
